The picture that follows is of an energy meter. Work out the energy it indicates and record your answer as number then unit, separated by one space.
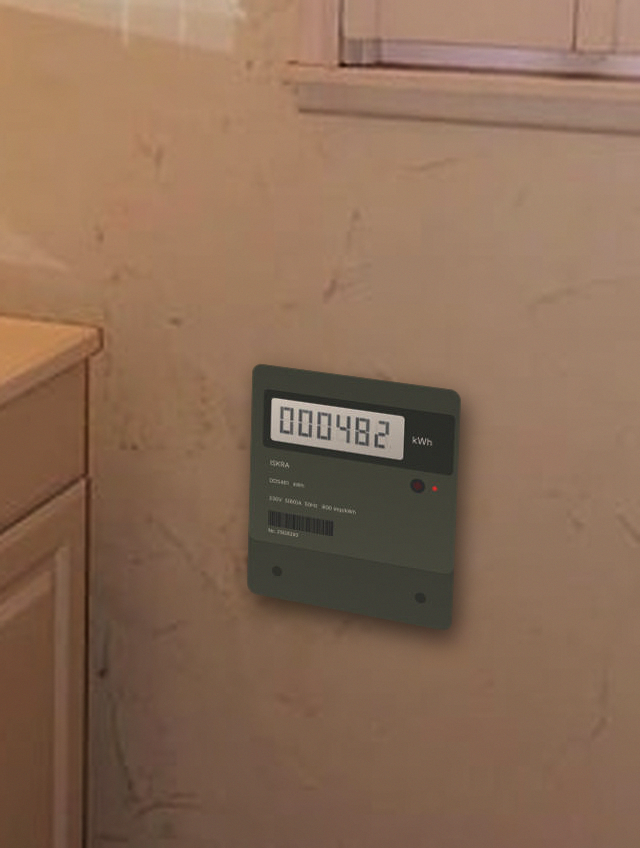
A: 482 kWh
